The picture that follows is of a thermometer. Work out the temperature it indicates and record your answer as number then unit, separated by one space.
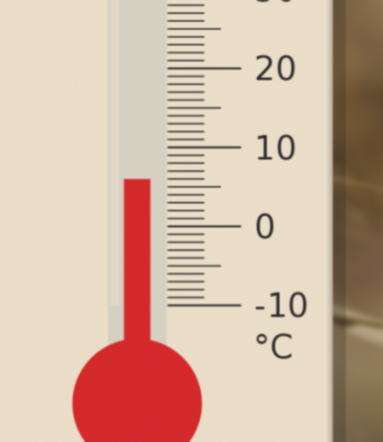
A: 6 °C
